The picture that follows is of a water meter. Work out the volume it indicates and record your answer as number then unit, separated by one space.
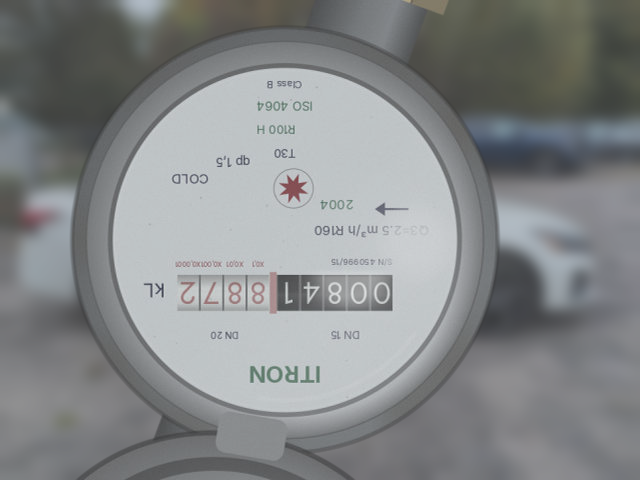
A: 841.8872 kL
